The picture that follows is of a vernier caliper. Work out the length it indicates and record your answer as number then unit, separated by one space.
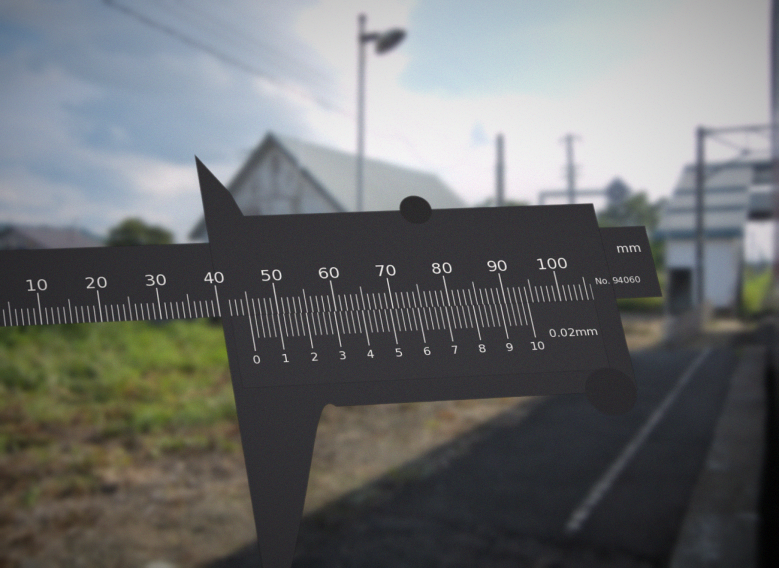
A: 45.0 mm
